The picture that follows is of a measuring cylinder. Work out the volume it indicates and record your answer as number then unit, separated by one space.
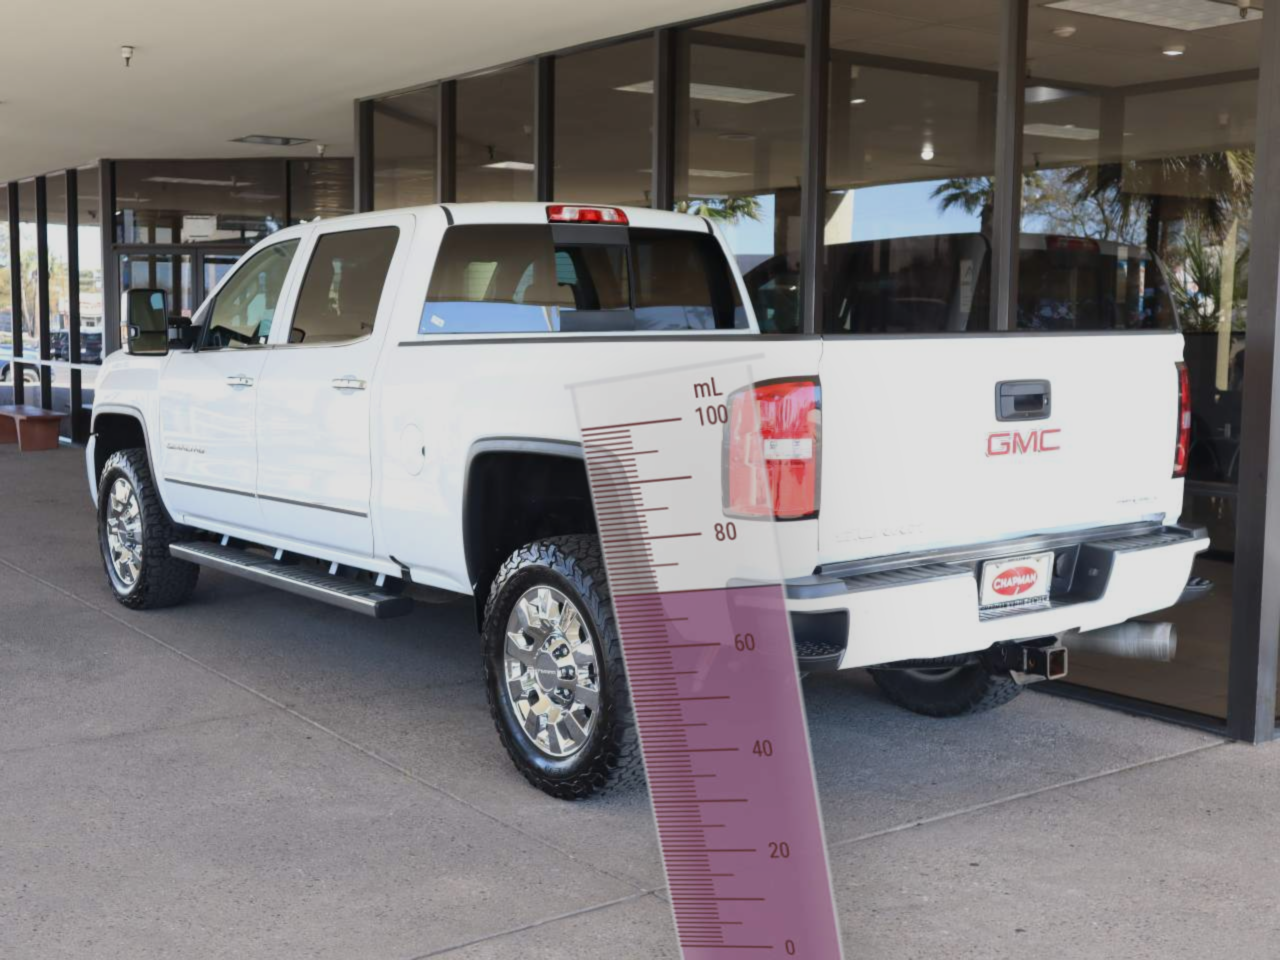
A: 70 mL
